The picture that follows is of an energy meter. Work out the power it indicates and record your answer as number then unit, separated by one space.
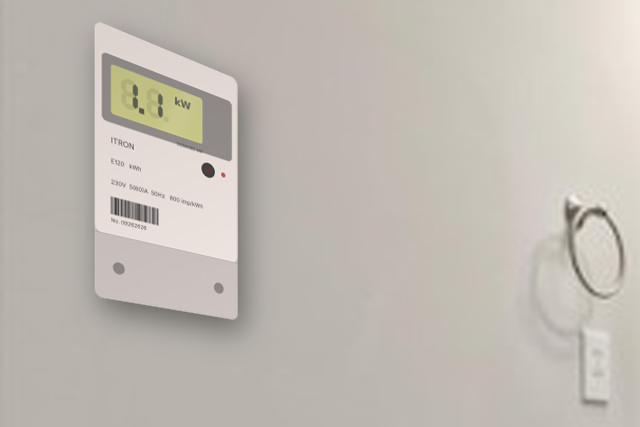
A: 1.1 kW
